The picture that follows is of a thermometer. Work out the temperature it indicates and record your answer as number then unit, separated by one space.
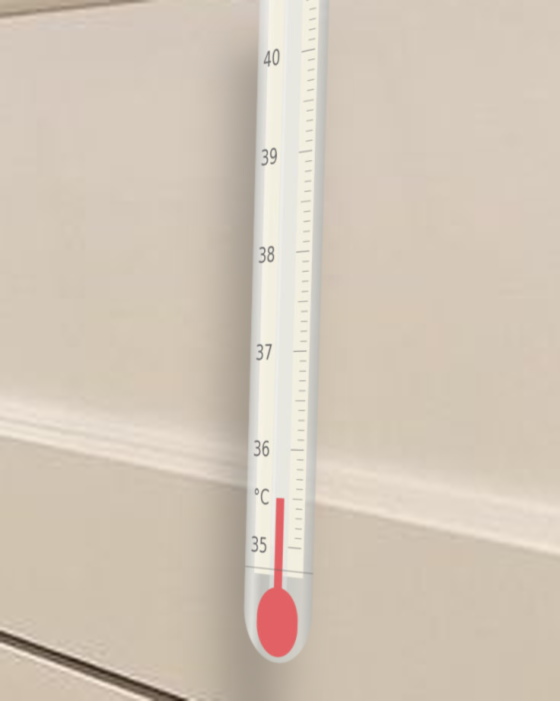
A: 35.5 °C
